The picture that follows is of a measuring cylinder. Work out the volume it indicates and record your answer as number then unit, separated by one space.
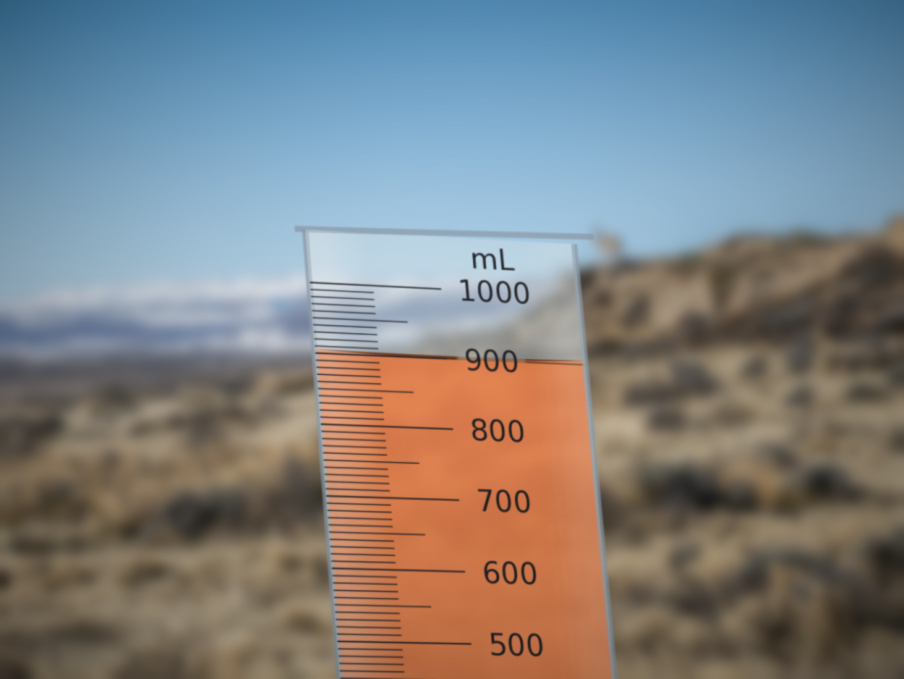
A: 900 mL
